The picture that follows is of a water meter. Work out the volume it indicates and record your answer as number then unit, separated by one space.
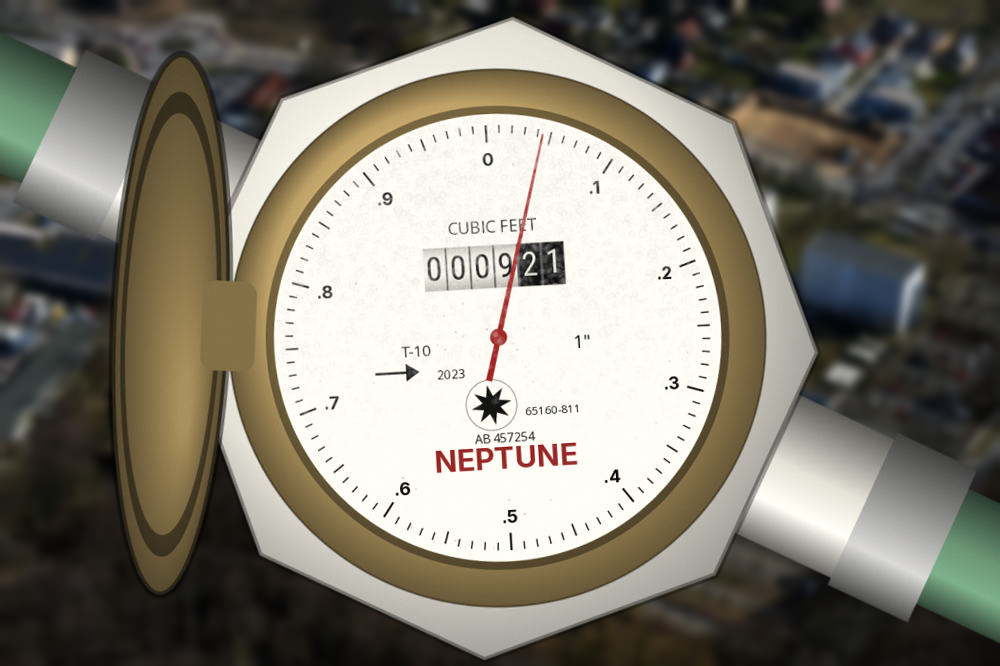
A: 921.04 ft³
